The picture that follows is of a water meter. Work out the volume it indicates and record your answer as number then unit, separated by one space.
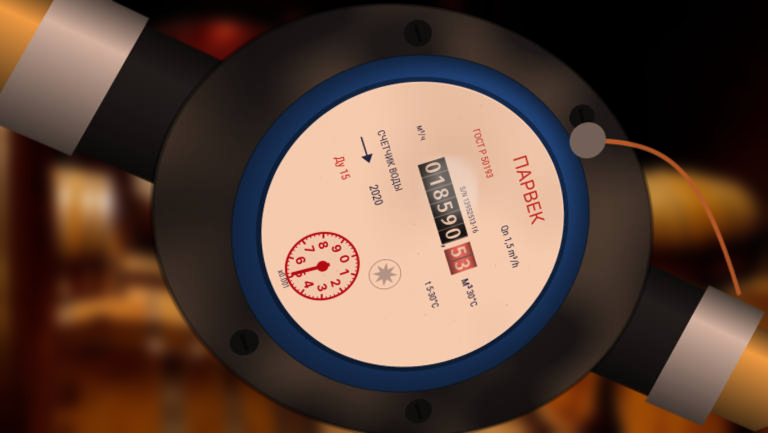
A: 18590.535 m³
